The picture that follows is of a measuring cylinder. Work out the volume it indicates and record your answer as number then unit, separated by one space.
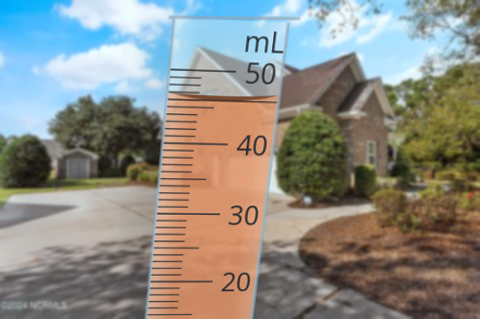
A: 46 mL
